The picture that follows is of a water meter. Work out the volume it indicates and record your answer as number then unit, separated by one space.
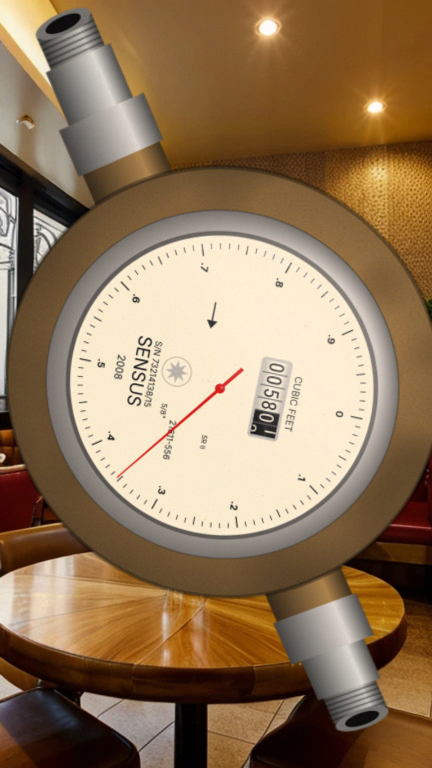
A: 5801.35 ft³
